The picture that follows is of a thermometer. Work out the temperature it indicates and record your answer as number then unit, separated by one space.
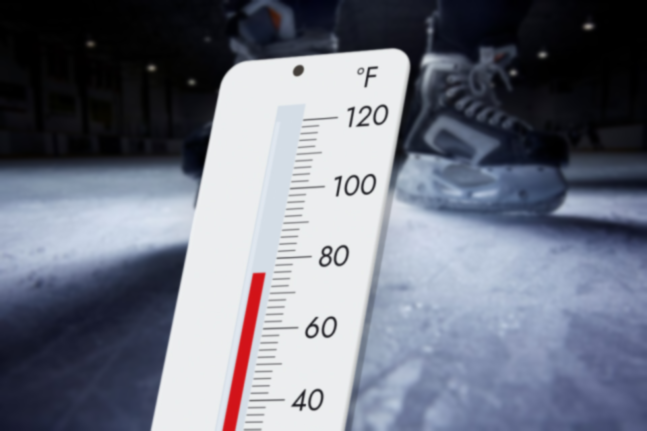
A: 76 °F
